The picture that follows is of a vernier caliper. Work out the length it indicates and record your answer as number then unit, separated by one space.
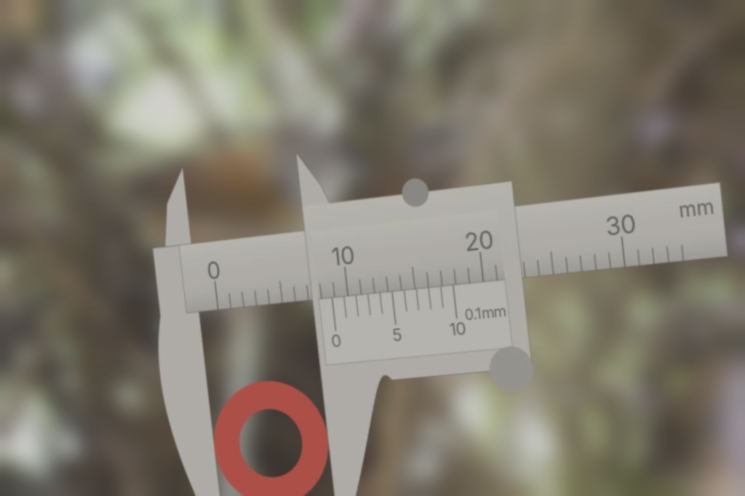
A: 8.8 mm
